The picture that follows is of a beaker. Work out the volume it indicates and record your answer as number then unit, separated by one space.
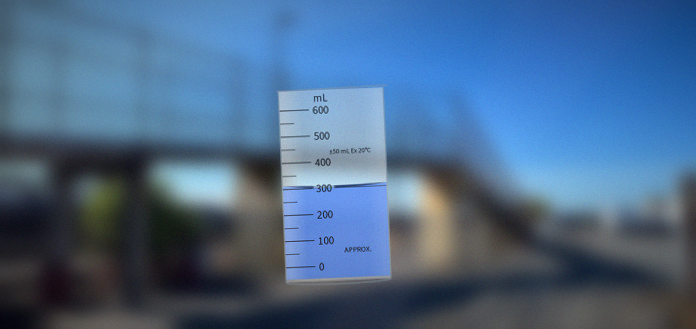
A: 300 mL
